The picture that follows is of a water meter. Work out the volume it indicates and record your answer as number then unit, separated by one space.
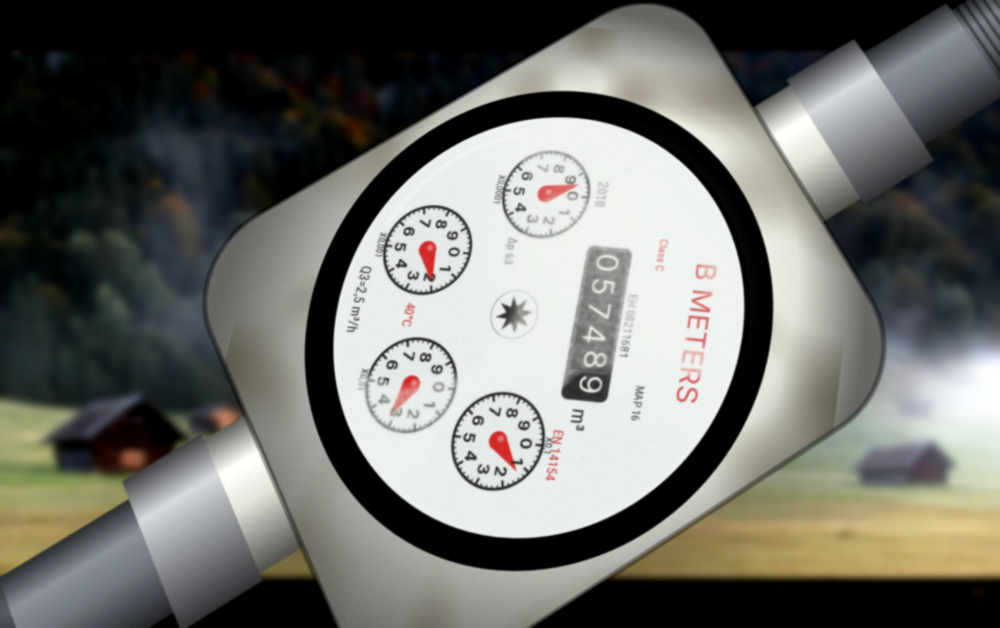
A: 57489.1319 m³
